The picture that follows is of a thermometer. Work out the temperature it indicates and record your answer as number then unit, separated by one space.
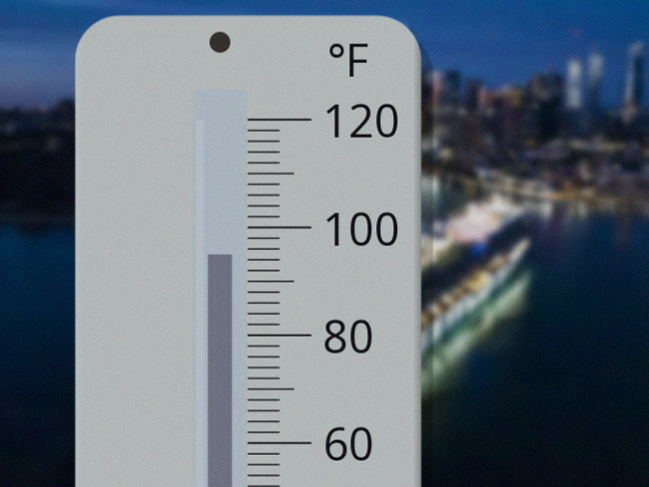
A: 95 °F
